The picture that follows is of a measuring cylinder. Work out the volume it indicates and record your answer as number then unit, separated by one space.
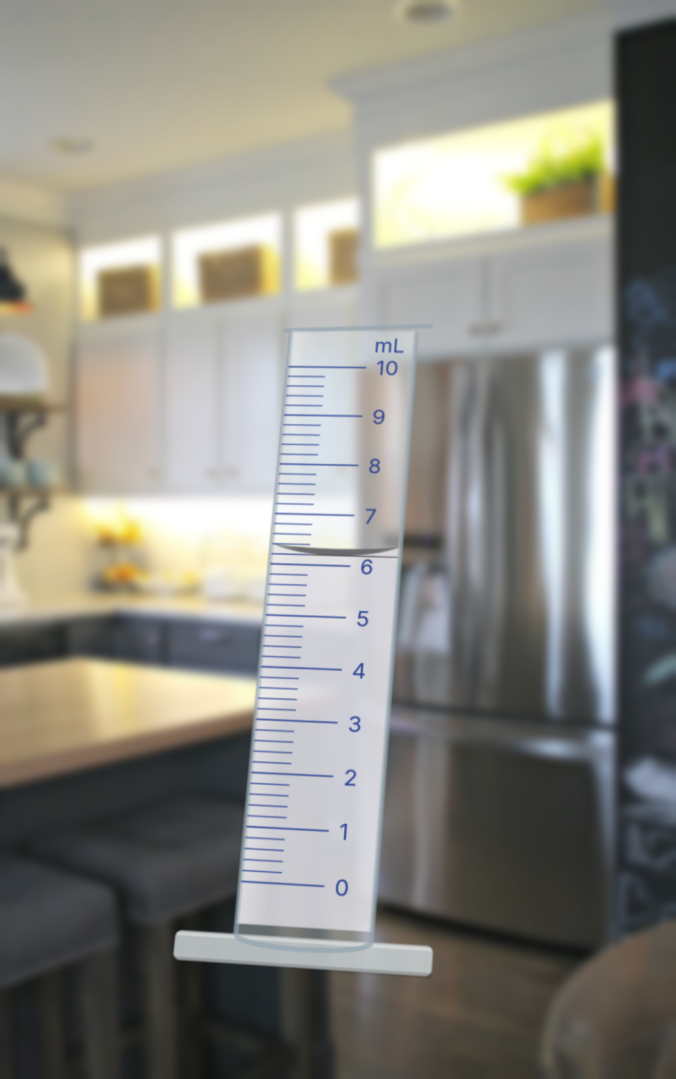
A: 6.2 mL
